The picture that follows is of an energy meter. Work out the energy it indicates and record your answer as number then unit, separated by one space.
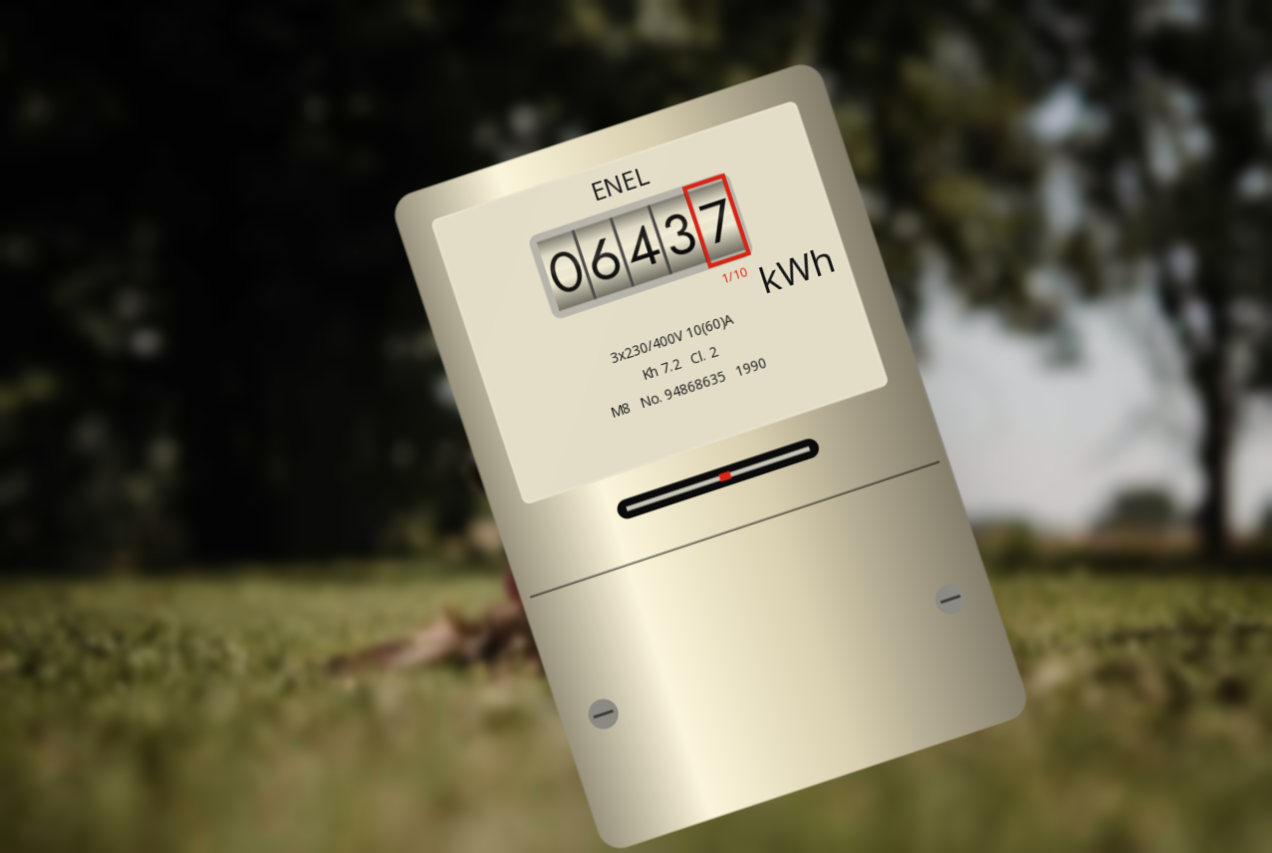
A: 643.7 kWh
